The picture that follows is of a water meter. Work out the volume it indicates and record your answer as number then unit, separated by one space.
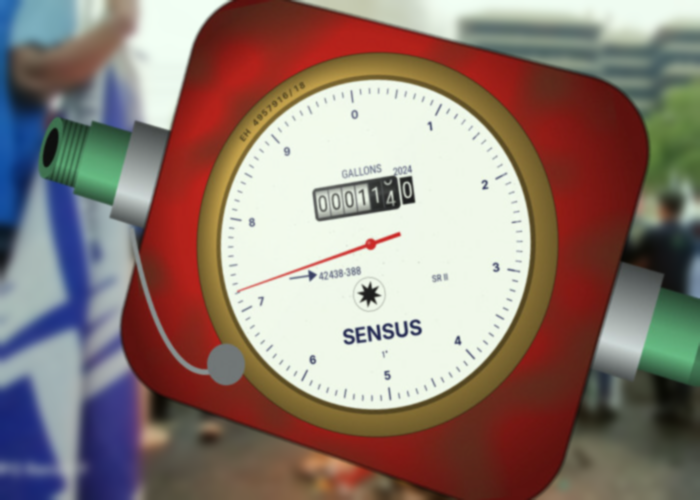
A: 1137.2 gal
